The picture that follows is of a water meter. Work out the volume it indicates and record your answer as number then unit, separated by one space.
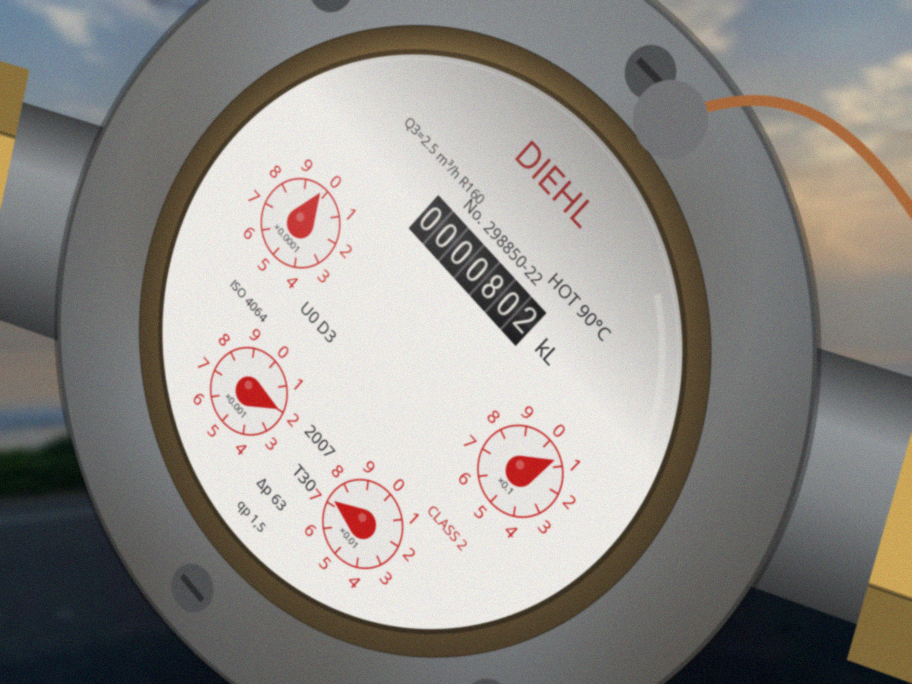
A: 802.0719 kL
